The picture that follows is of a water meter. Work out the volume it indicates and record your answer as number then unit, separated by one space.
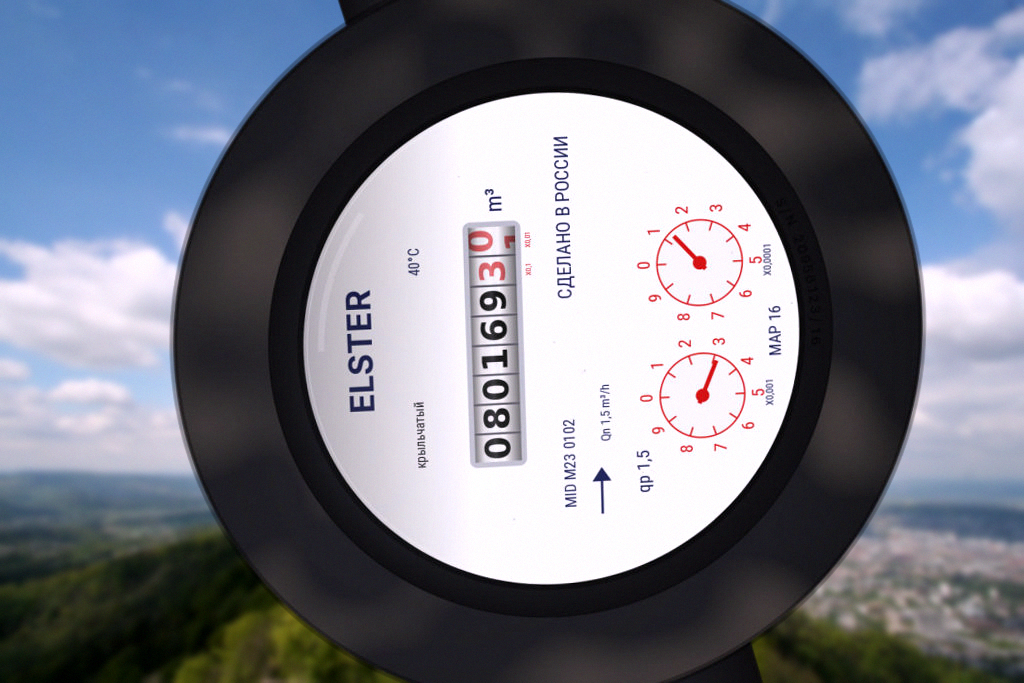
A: 80169.3031 m³
